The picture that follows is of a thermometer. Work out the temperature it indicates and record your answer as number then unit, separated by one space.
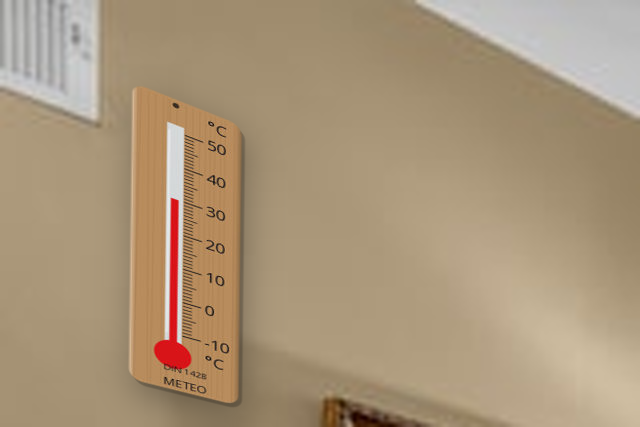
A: 30 °C
